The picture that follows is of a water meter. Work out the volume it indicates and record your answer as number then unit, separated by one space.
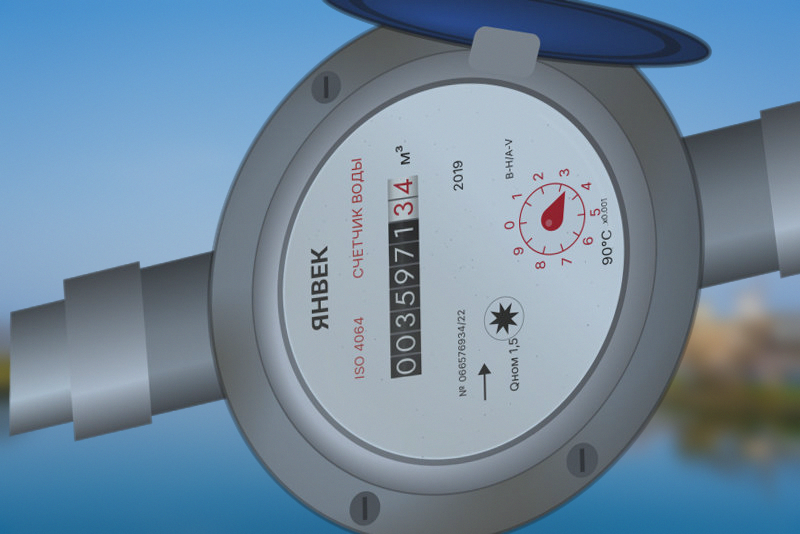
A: 35971.343 m³
